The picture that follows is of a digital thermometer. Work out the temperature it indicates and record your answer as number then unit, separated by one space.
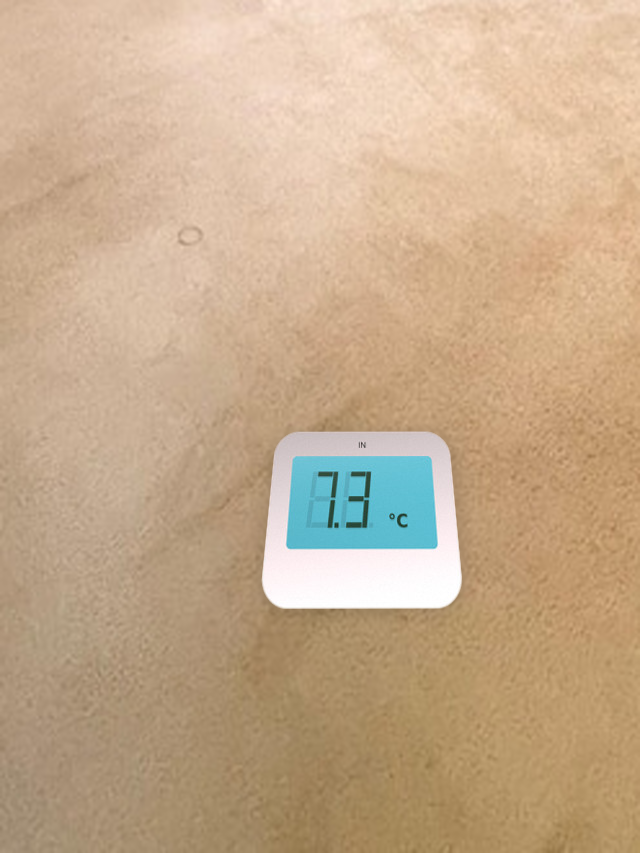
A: 7.3 °C
